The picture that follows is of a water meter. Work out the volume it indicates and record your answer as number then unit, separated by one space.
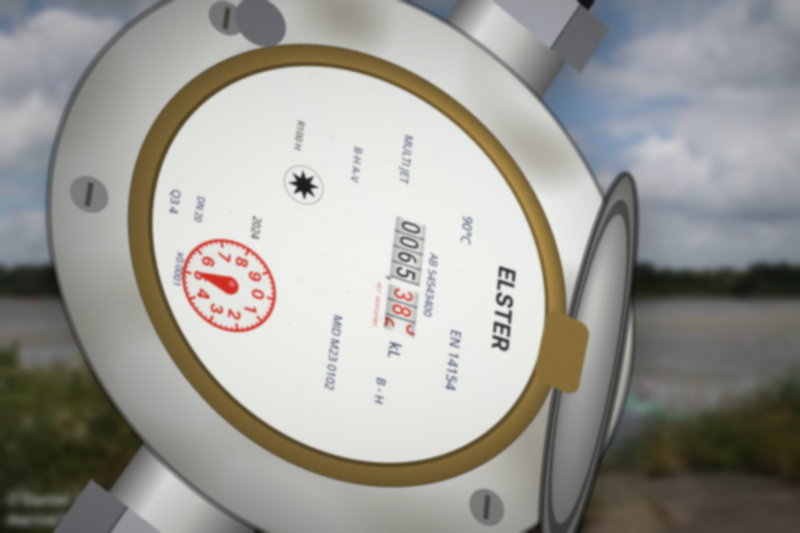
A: 65.3855 kL
